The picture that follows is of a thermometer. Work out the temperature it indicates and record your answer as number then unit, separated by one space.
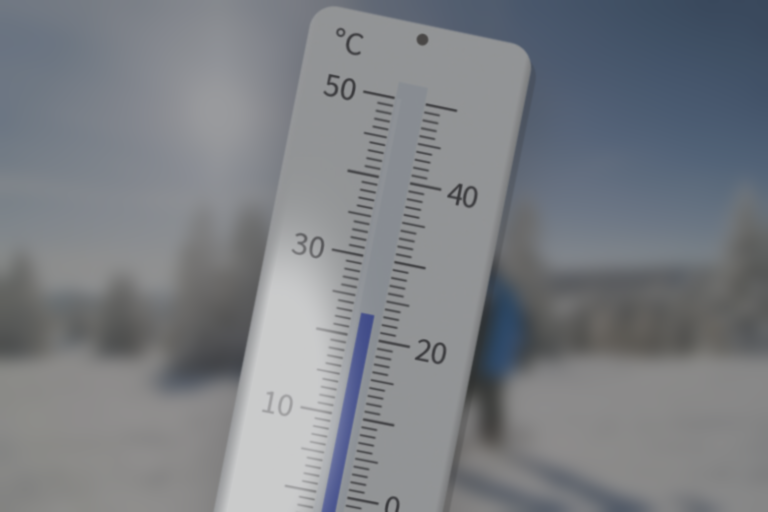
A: 23 °C
